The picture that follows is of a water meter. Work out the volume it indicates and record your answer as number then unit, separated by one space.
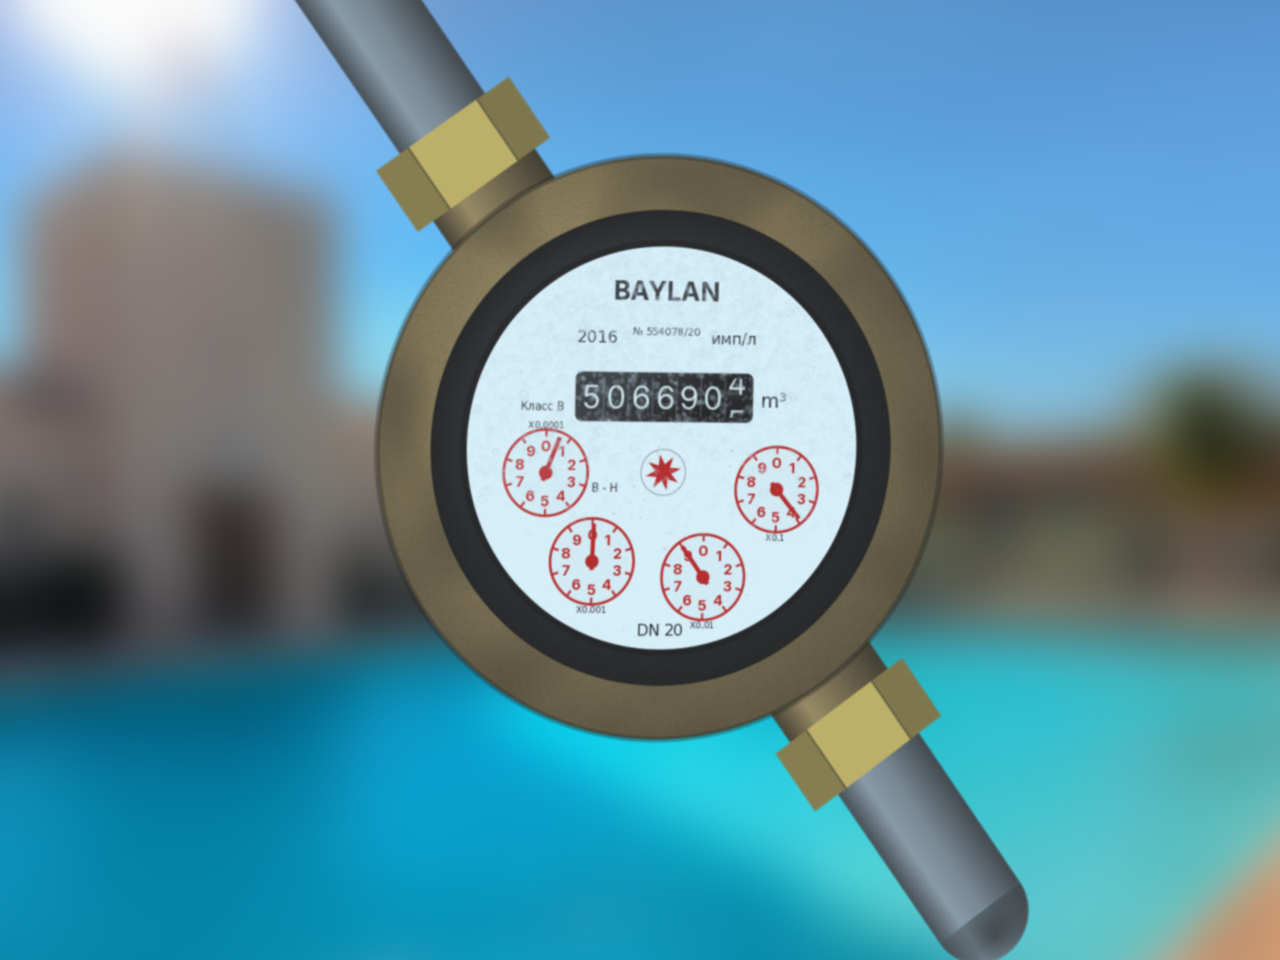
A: 5066904.3900 m³
